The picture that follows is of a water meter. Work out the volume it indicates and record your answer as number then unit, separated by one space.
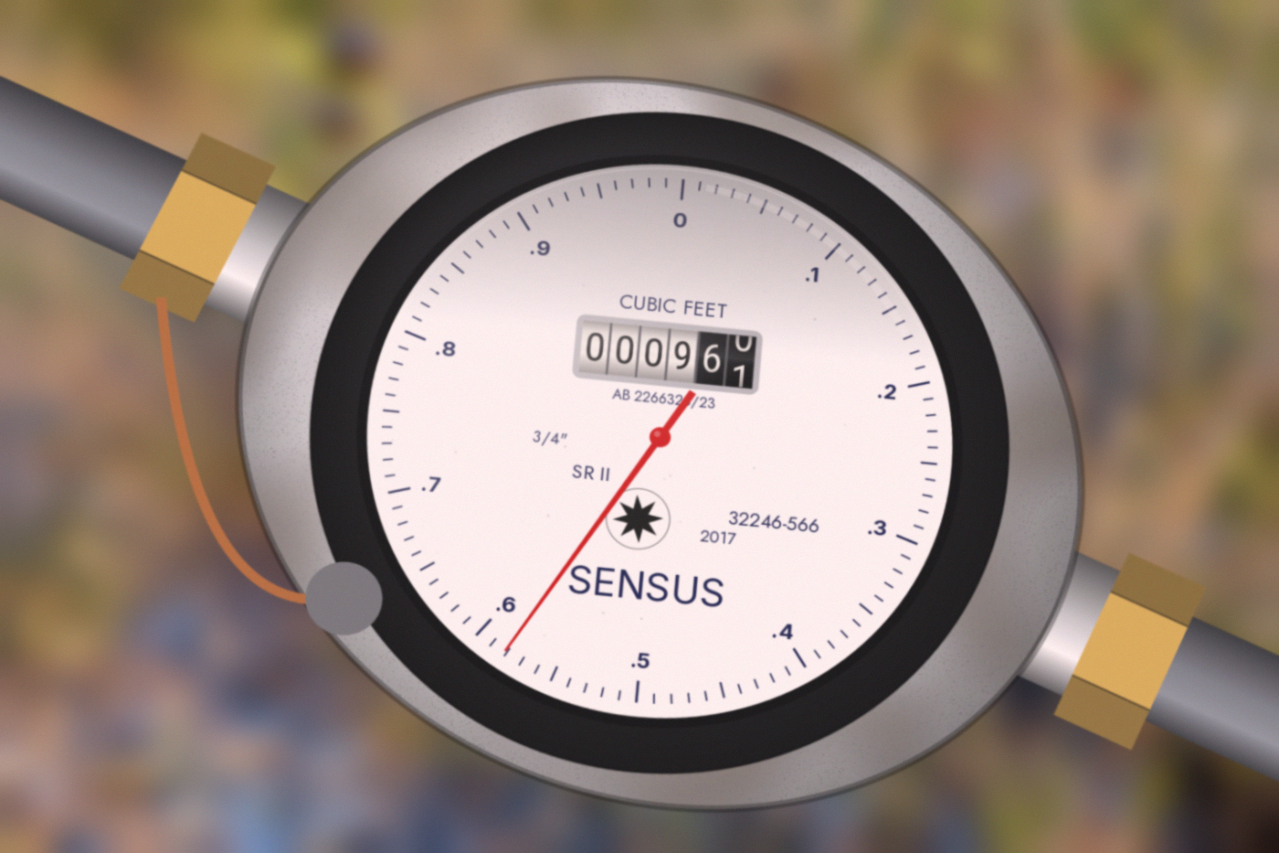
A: 960.58 ft³
